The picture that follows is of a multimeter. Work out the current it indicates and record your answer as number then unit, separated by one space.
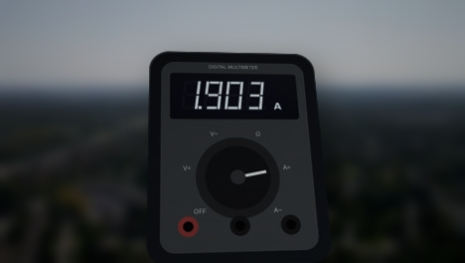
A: 1.903 A
